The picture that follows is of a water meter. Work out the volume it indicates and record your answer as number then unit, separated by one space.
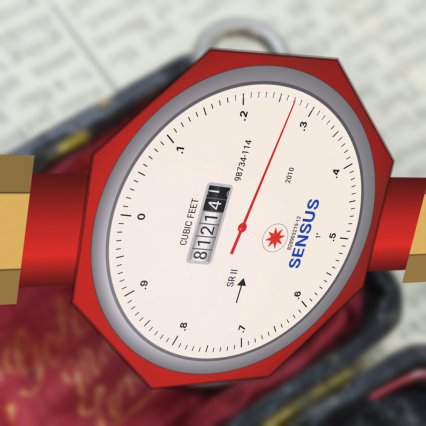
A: 812141.27 ft³
